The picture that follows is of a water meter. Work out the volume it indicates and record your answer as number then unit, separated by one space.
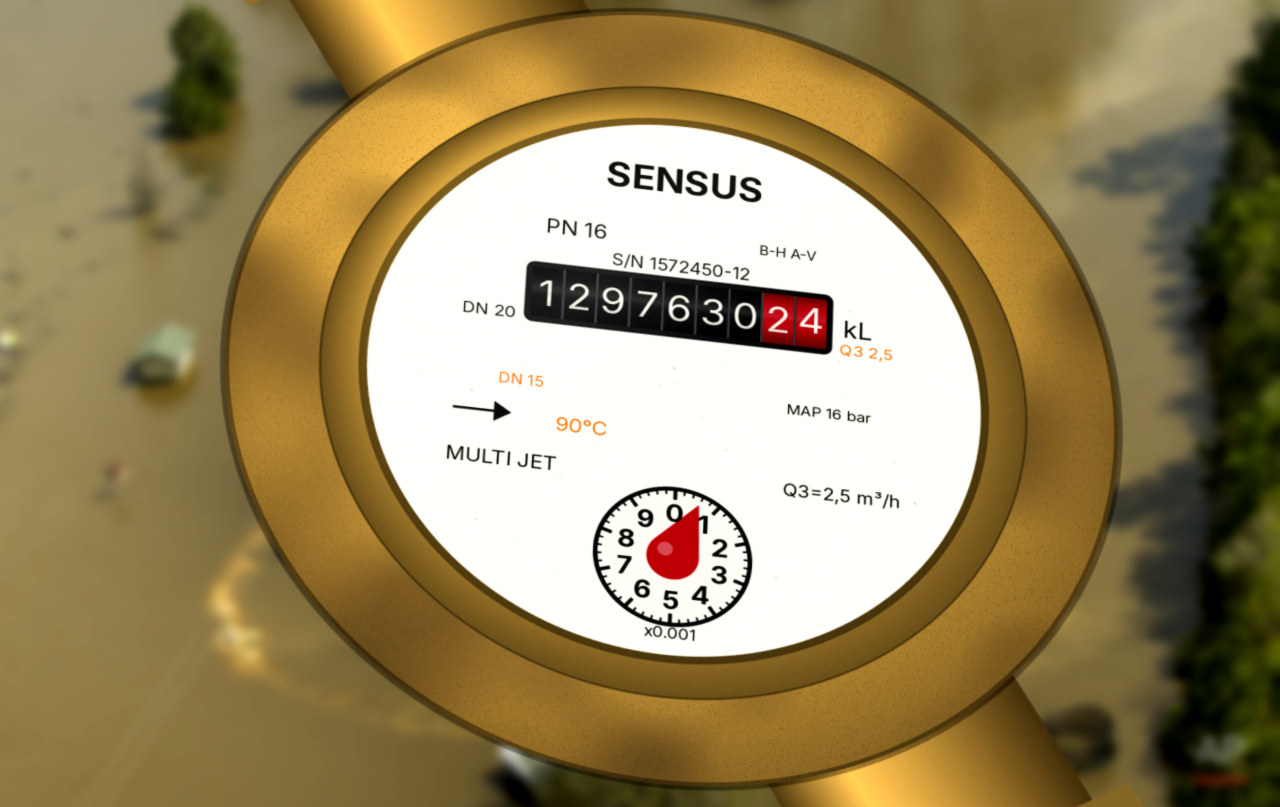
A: 1297630.240 kL
